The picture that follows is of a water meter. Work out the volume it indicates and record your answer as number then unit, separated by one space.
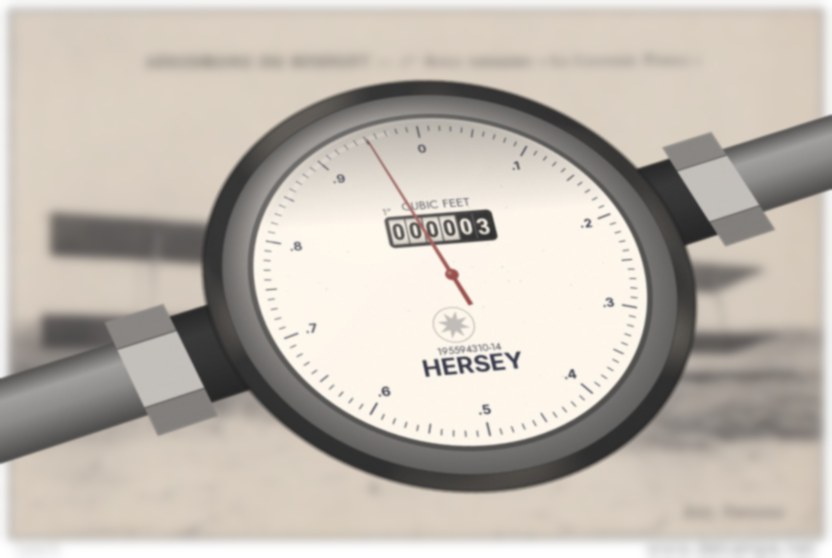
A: 2.95 ft³
